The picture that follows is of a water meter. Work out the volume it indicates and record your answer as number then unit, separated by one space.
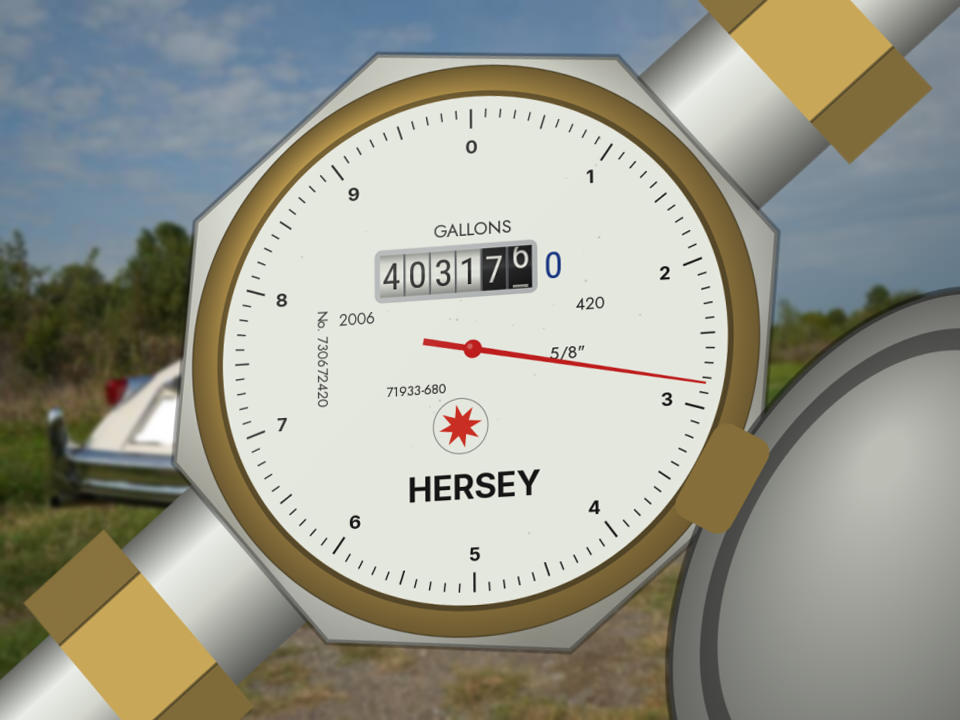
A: 4031762.8 gal
